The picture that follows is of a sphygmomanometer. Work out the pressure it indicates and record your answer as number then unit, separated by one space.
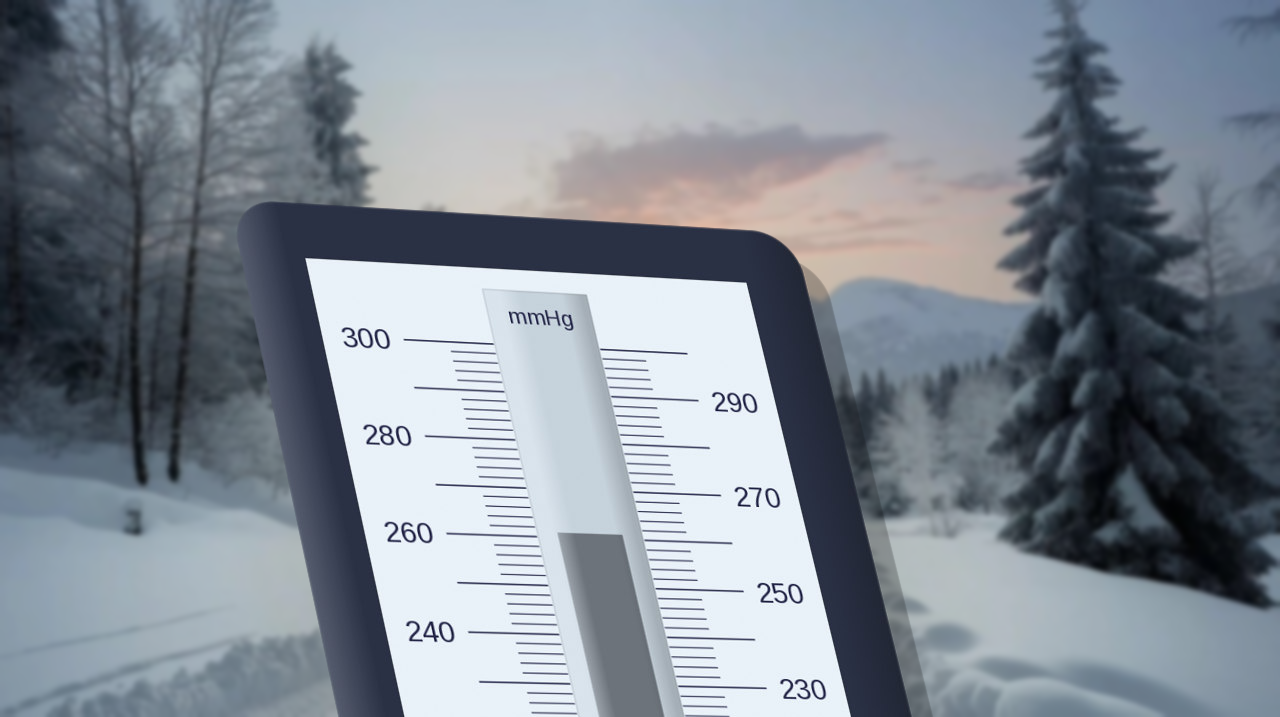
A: 261 mmHg
